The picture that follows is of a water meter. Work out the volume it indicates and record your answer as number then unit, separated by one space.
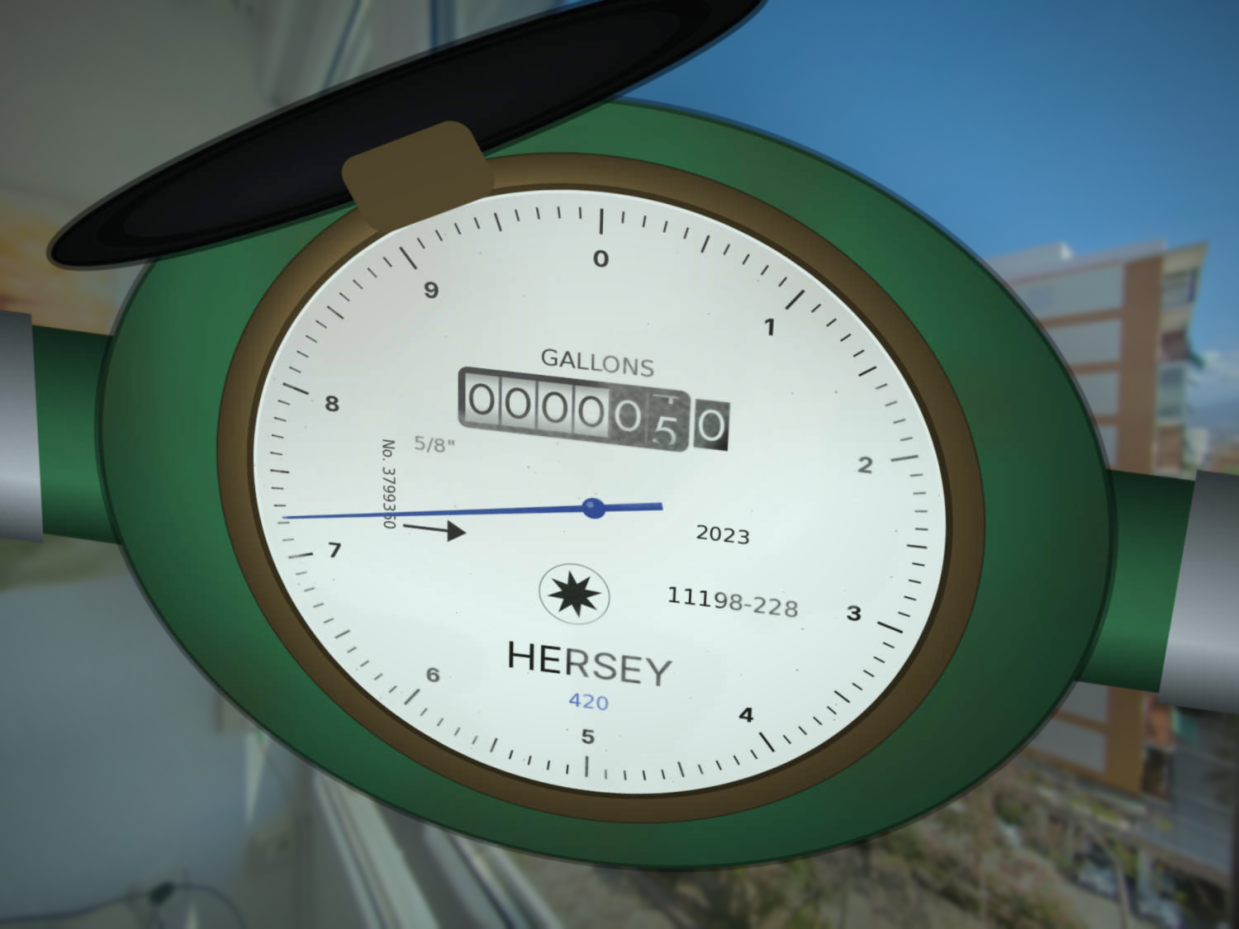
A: 47.2 gal
